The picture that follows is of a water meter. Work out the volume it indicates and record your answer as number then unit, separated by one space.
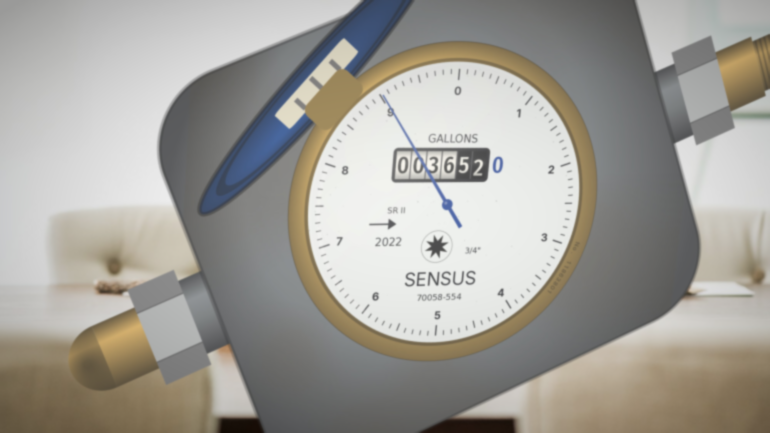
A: 36519.0 gal
